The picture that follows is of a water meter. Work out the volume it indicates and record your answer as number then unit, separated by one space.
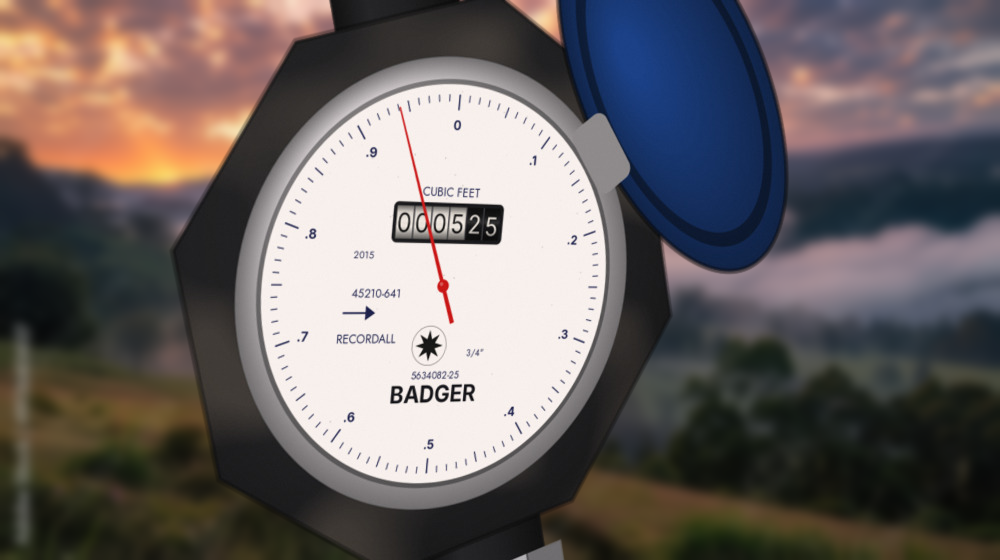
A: 524.94 ft³
